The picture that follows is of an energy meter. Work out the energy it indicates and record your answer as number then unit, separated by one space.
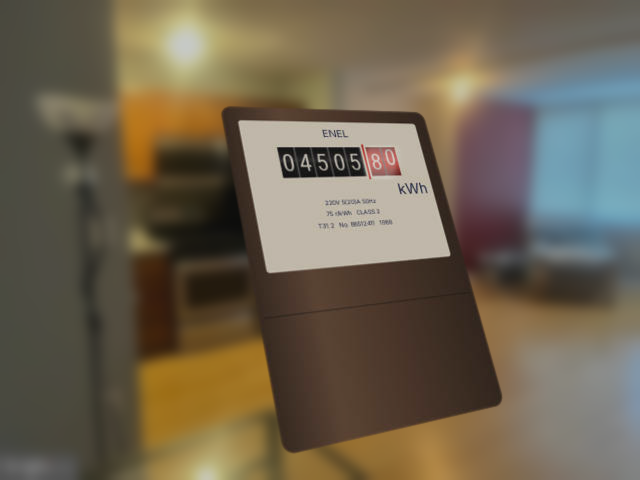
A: 4505.80 kWh
